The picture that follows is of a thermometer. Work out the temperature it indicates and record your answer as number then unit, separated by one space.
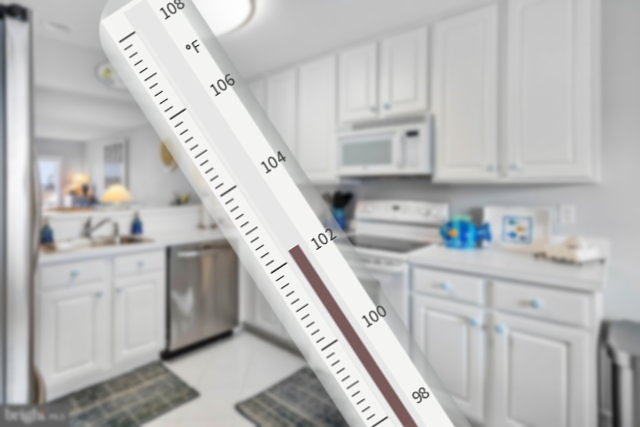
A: 102.2 °F
